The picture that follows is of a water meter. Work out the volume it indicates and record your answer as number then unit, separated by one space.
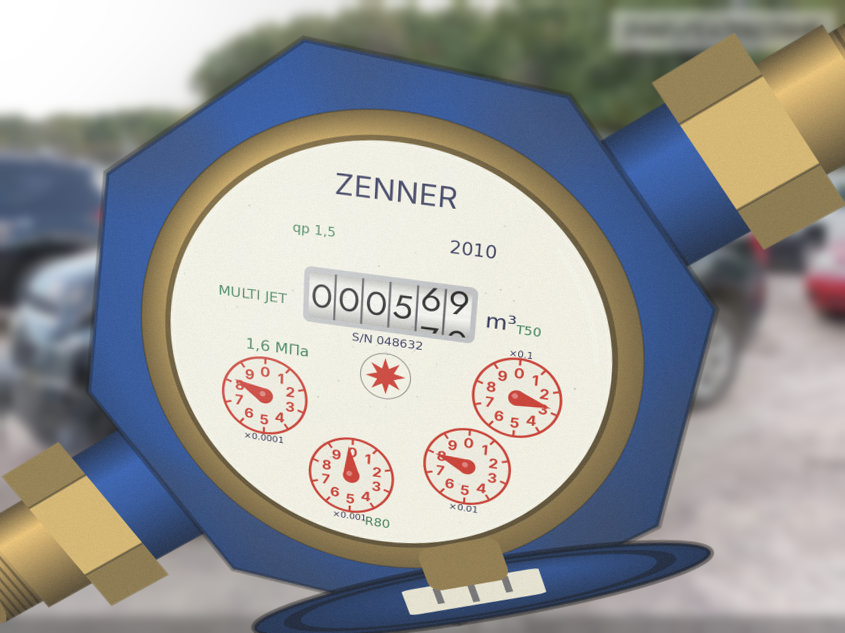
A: 569.2798 m³
